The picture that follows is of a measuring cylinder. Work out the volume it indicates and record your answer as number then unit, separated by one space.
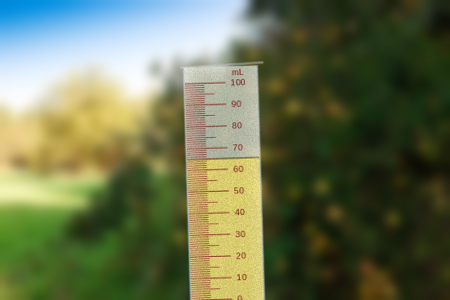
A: 65 mL
